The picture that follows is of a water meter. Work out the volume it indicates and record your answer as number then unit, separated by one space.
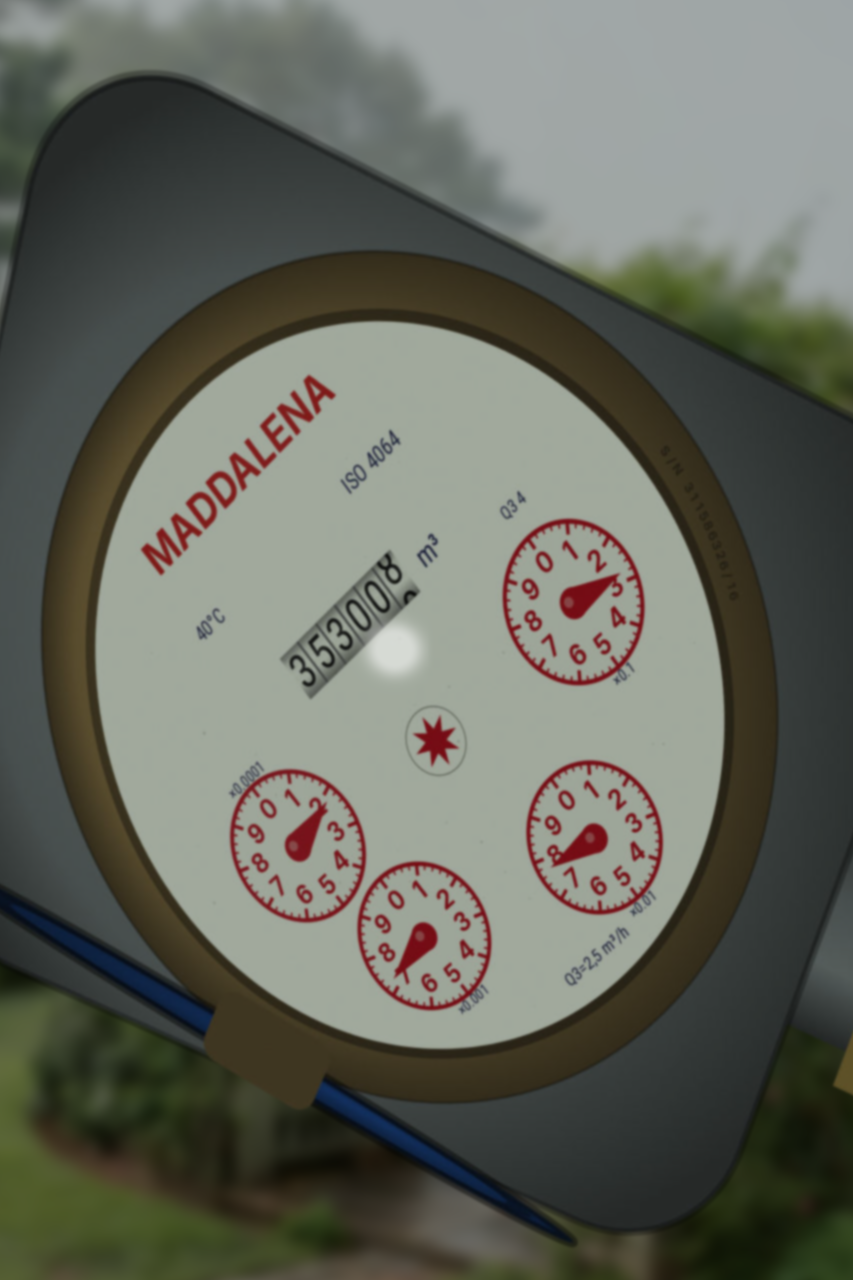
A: 353008.2772 m³
